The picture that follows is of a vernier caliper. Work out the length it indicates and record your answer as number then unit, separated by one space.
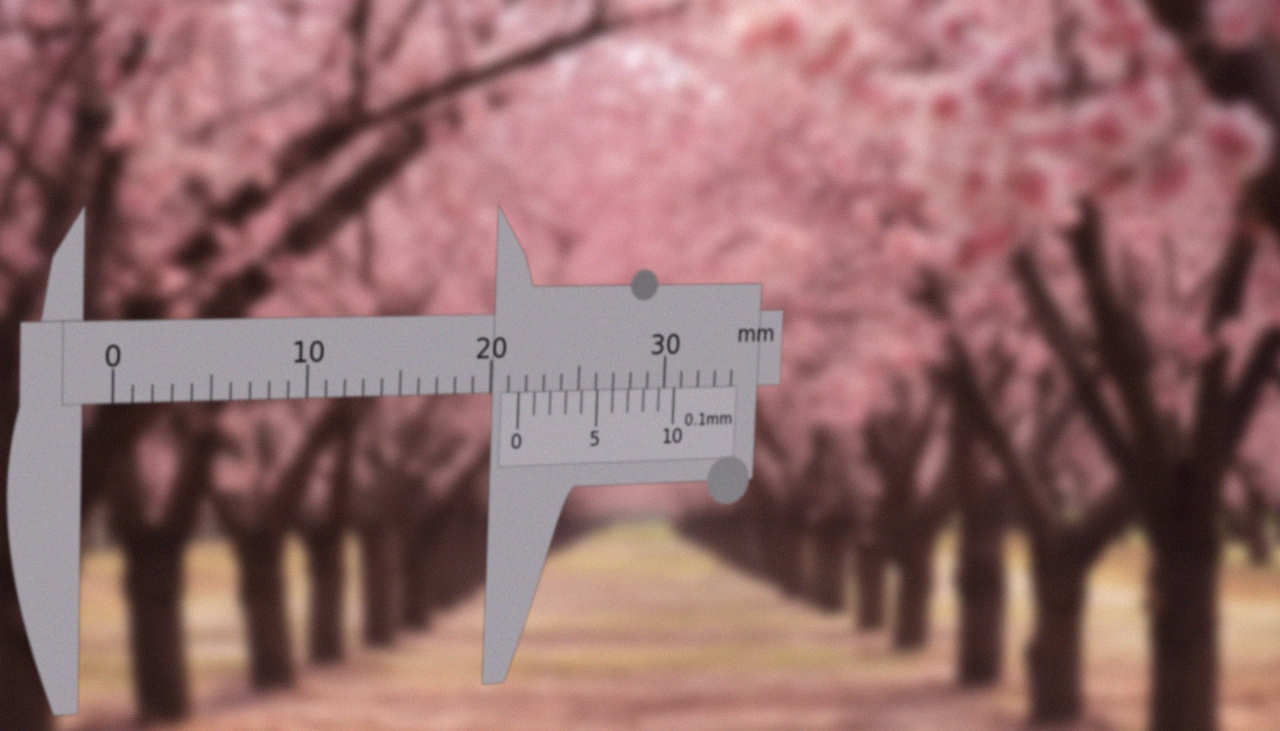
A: 21.6 mm
